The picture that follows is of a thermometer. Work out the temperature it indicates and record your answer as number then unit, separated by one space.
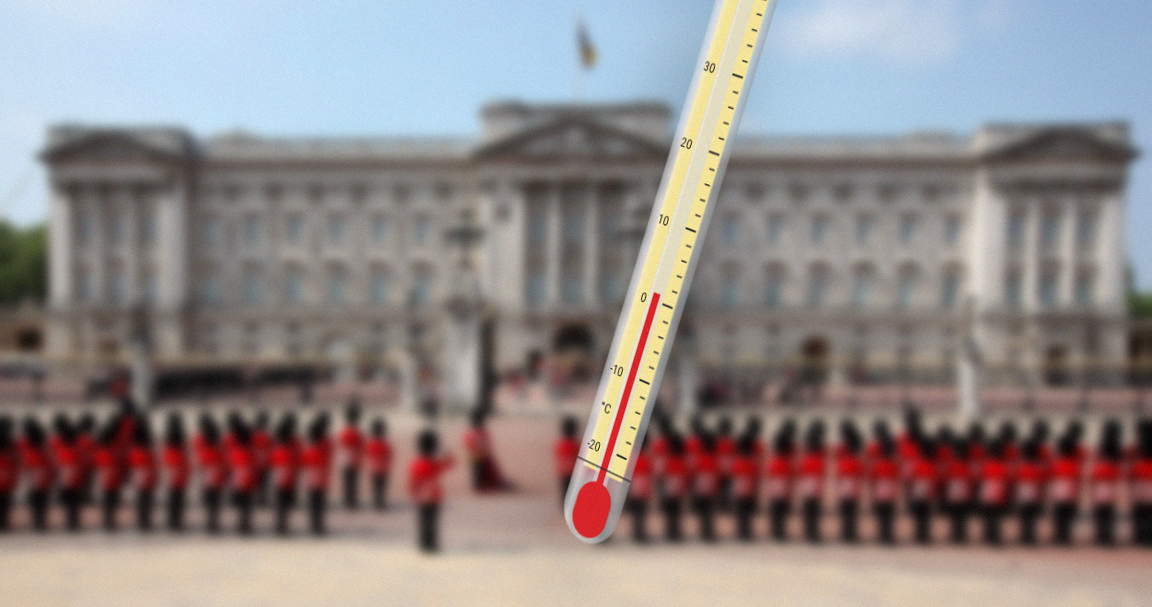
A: 1 °C
